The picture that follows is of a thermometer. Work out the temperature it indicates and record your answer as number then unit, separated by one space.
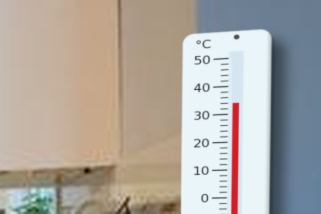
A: 34 °C
